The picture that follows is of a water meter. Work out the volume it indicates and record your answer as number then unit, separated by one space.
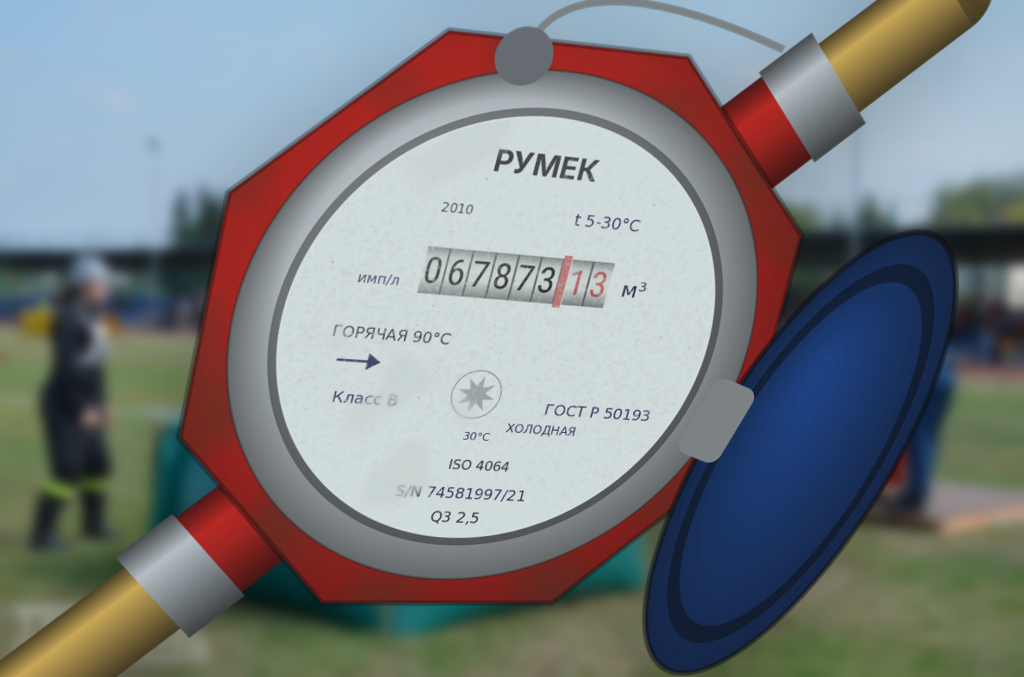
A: 67873.13 m³
